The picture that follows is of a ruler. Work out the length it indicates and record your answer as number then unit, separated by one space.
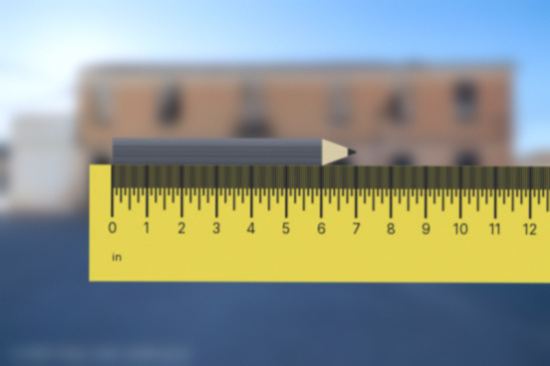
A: 7 in
